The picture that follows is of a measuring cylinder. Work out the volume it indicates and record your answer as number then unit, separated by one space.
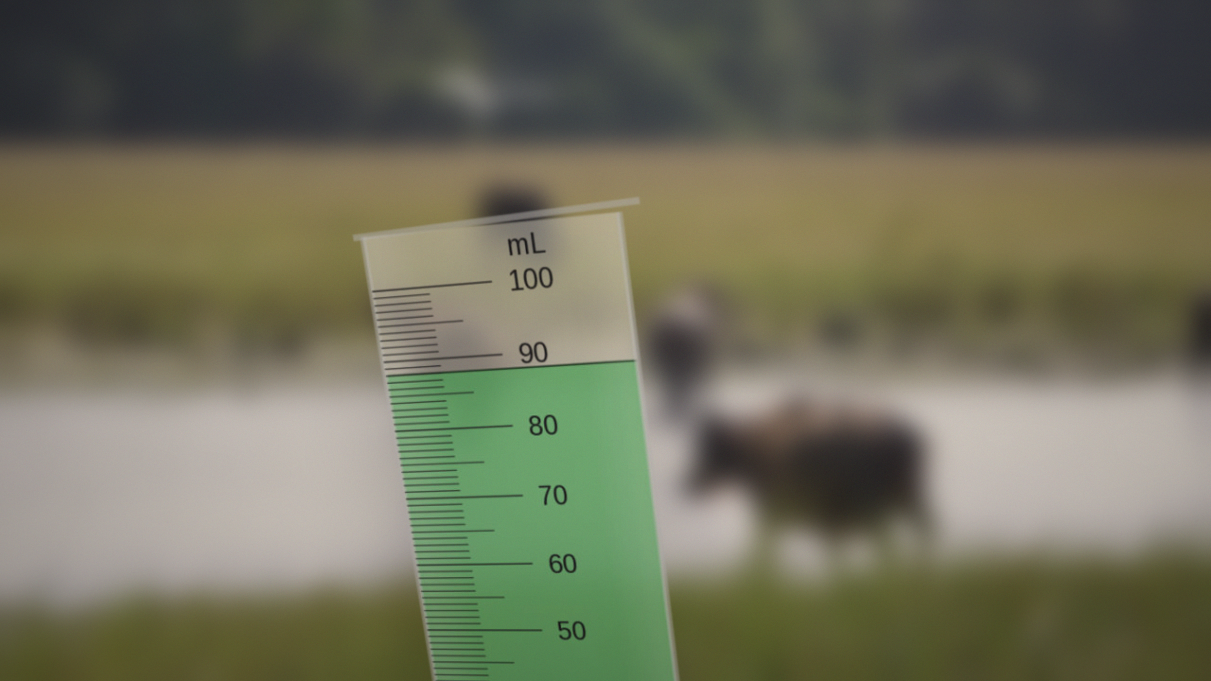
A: 88 mL
